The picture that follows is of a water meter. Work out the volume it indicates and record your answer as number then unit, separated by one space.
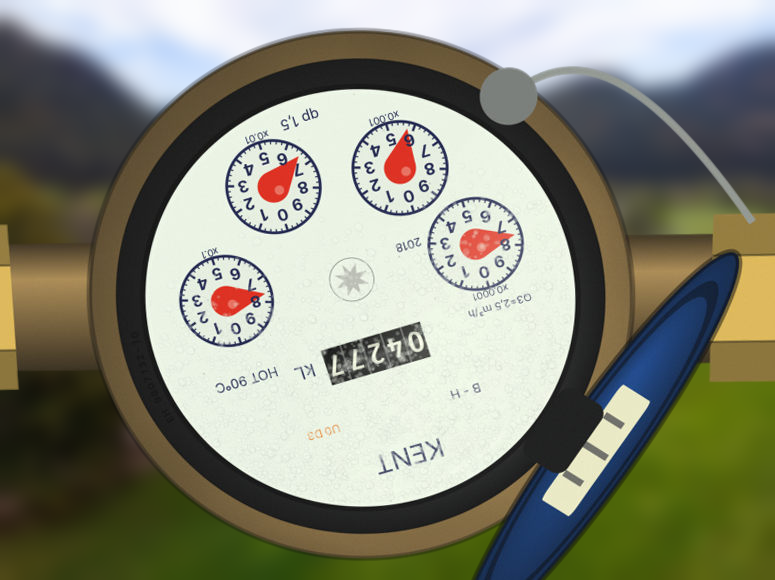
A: 4277.7657 kL
